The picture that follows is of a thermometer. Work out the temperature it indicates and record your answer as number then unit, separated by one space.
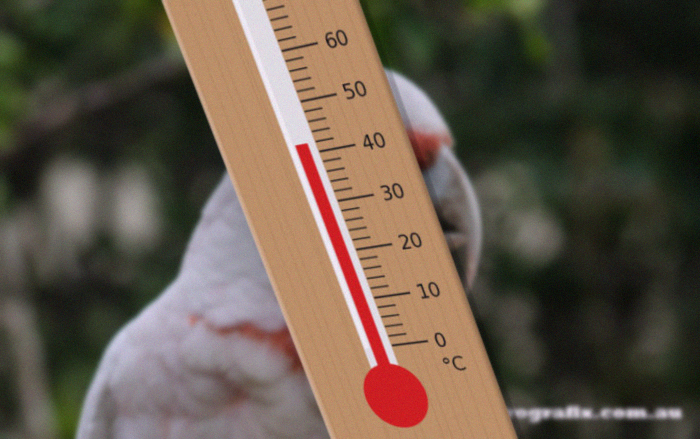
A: 42 °C
